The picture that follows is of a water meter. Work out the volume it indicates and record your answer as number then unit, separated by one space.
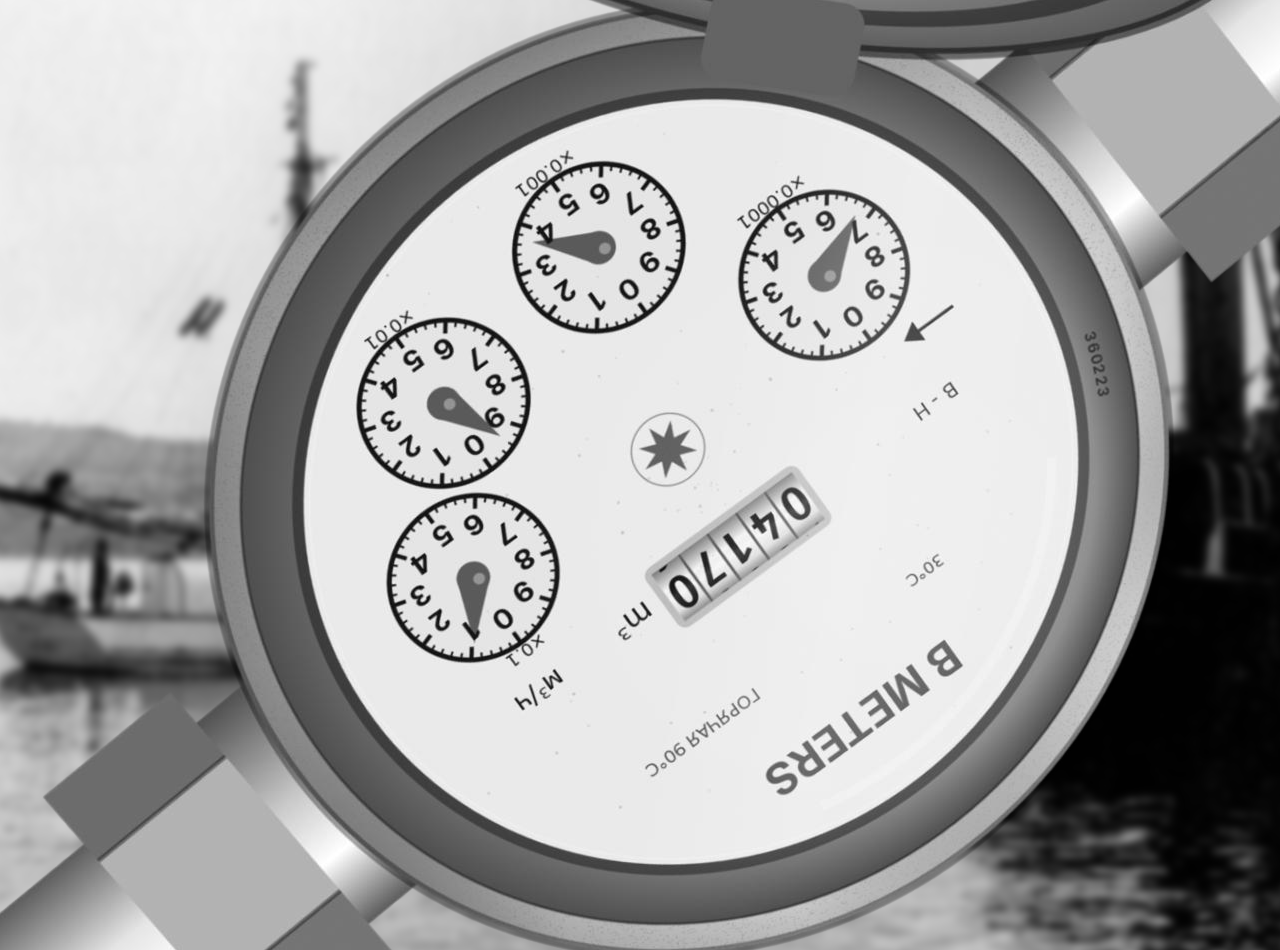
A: 4170.0936 m³
